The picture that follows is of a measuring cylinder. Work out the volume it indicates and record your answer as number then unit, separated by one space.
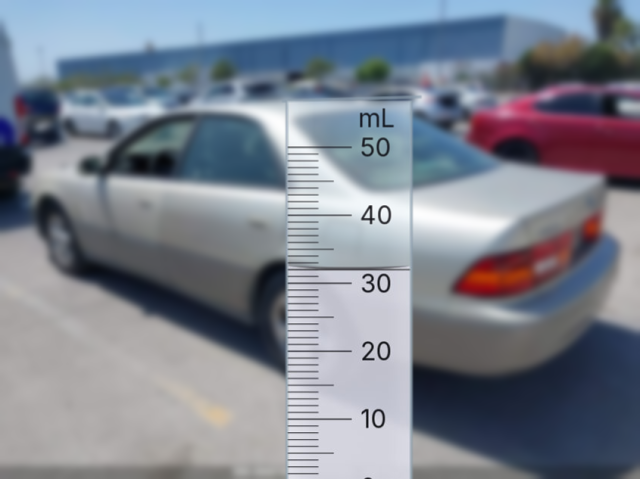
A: 32 mL
